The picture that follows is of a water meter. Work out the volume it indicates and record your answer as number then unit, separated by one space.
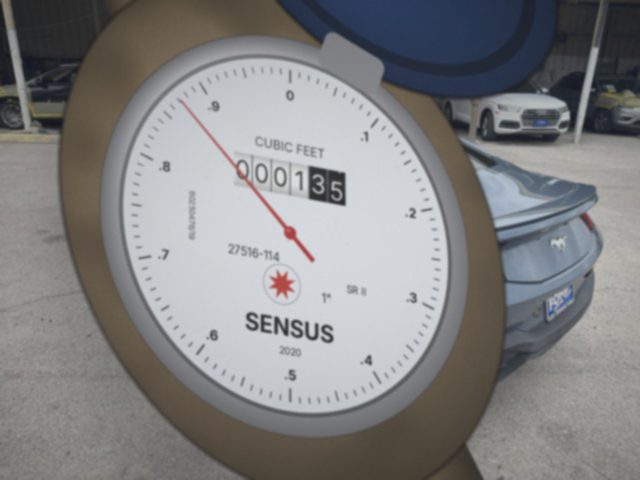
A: 134.87 ft³
